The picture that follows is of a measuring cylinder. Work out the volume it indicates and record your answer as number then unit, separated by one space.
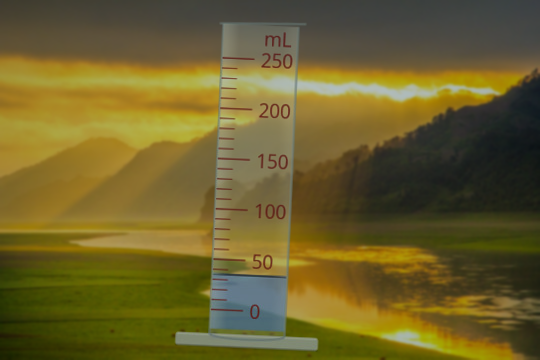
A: 35 mL
